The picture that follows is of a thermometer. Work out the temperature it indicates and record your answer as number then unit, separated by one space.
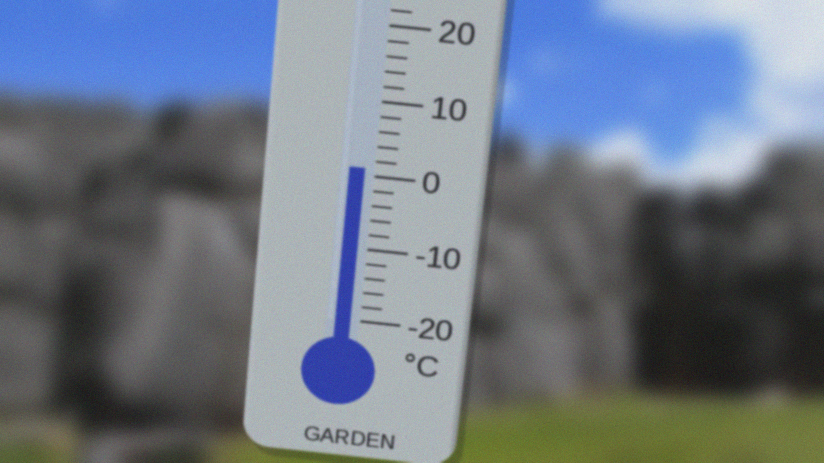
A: 1 °C
